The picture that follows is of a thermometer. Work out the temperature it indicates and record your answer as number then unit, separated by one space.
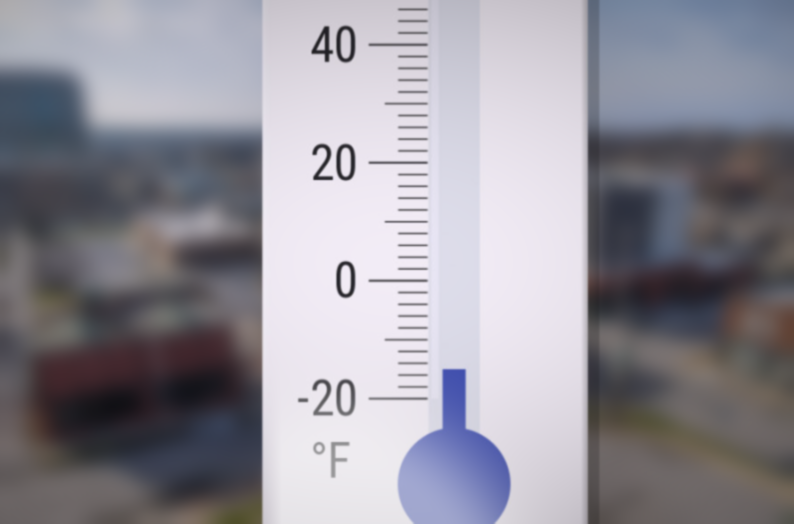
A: -15 °F
